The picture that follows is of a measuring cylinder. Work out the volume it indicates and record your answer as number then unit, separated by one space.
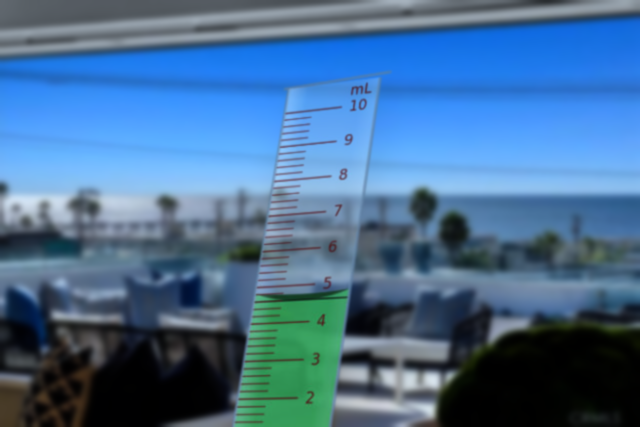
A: 4.6 mL
